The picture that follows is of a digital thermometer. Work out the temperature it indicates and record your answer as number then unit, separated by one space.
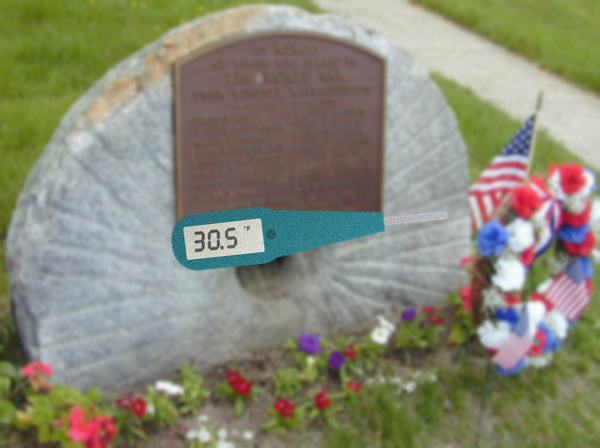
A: 30.5 °F
